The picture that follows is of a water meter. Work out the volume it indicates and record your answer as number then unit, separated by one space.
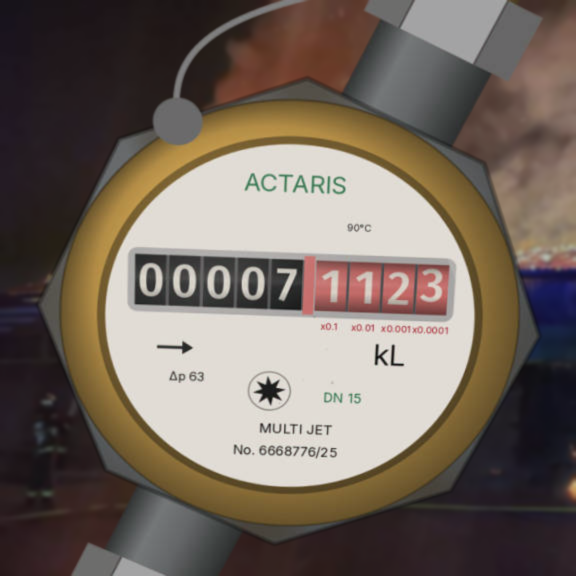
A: 7.1123 kL
